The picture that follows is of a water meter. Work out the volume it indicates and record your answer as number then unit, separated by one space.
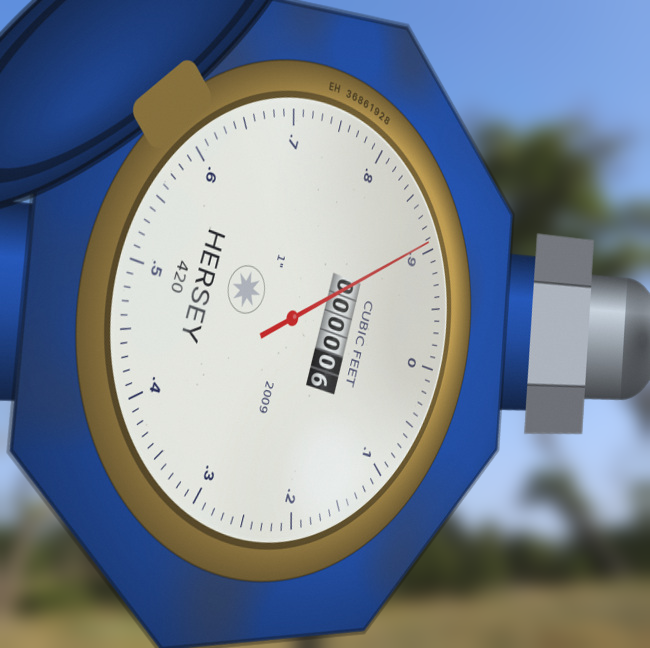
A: 5.89 ft³
